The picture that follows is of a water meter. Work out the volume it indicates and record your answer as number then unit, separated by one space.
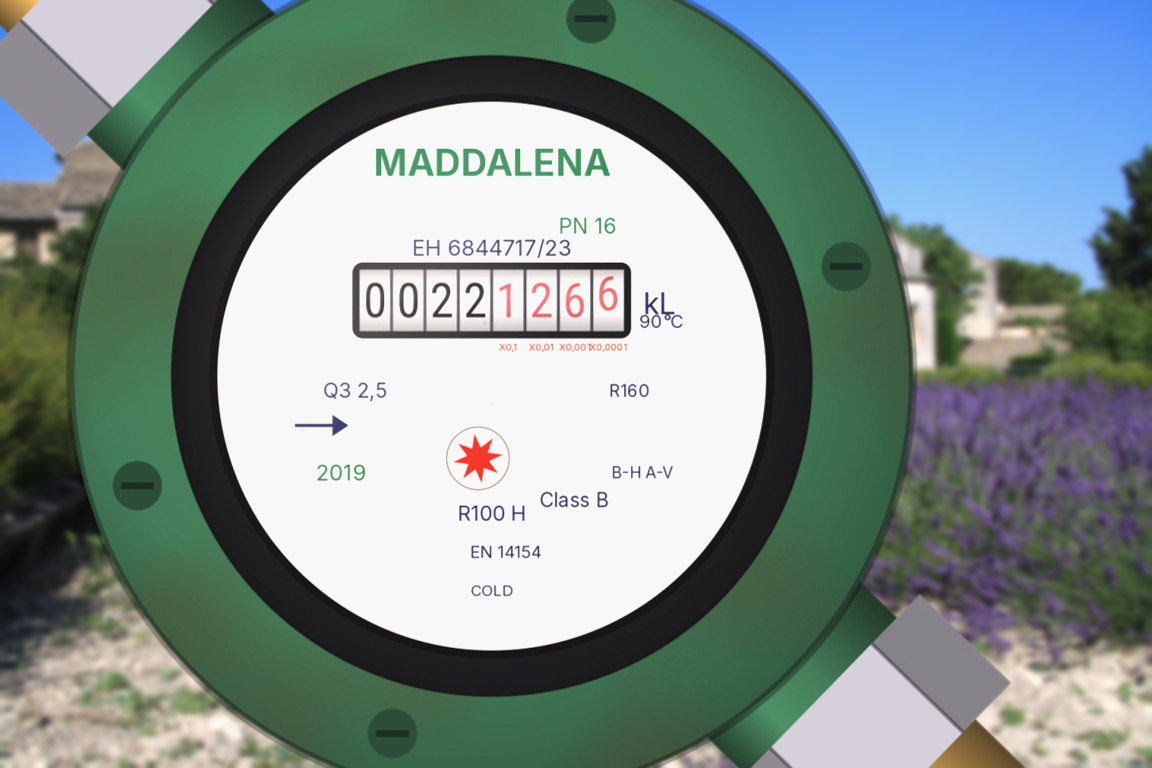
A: 22.1266 kL
